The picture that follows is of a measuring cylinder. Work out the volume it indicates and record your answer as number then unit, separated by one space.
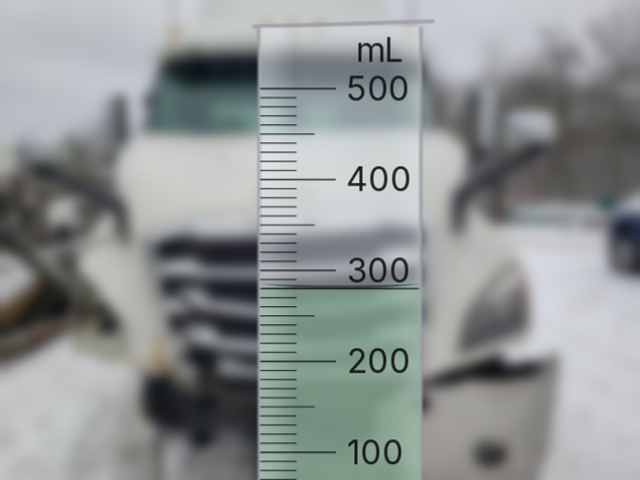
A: 280 mL
